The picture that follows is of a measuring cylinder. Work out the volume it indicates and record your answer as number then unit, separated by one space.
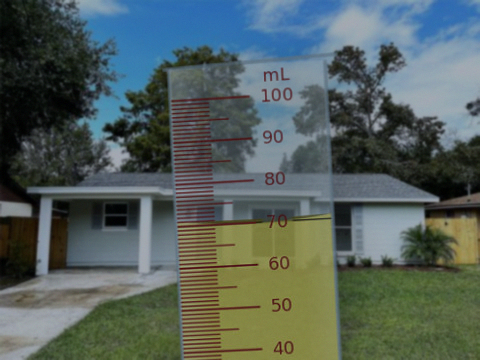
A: 70 mL
